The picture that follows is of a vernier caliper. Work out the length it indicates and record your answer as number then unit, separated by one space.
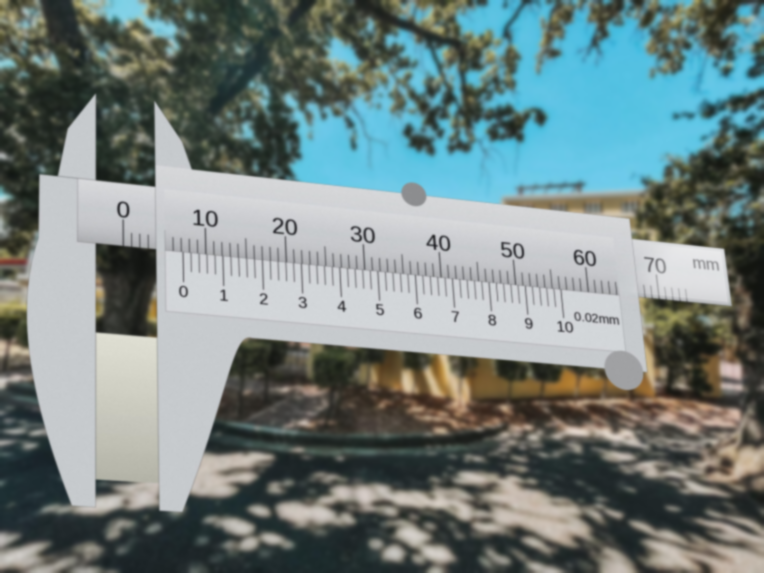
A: 7.2 mm
